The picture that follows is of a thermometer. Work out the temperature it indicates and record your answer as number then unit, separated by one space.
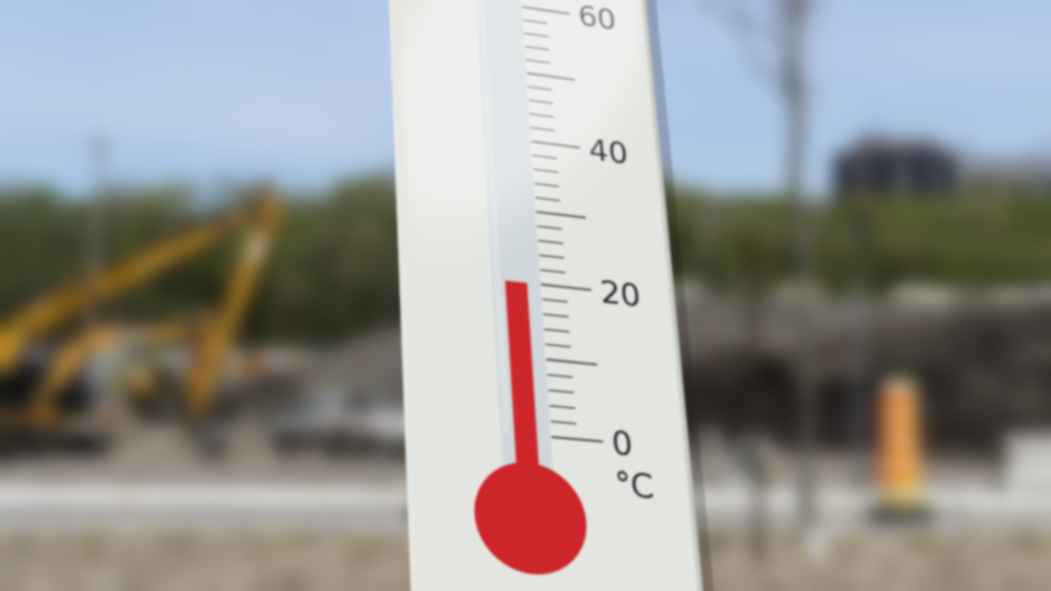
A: 20 °C
